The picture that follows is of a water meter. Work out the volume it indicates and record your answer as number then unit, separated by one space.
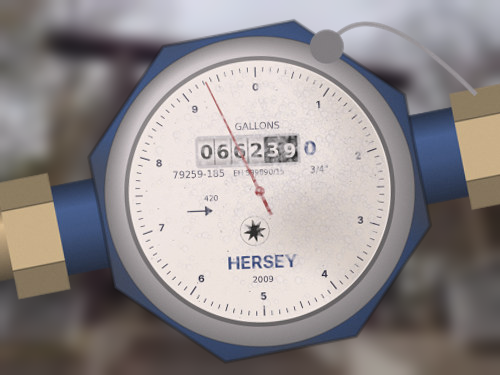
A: 662389.3 gal
